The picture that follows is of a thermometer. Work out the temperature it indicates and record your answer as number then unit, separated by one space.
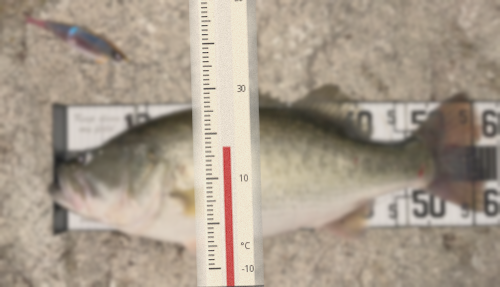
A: 17 °C
